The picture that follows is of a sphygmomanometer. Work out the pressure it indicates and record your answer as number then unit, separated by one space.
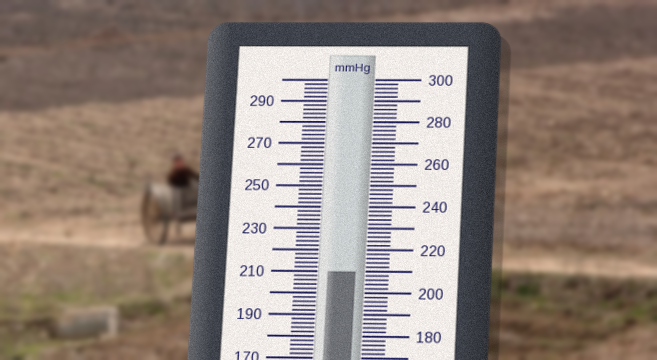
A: 210 mmHg
